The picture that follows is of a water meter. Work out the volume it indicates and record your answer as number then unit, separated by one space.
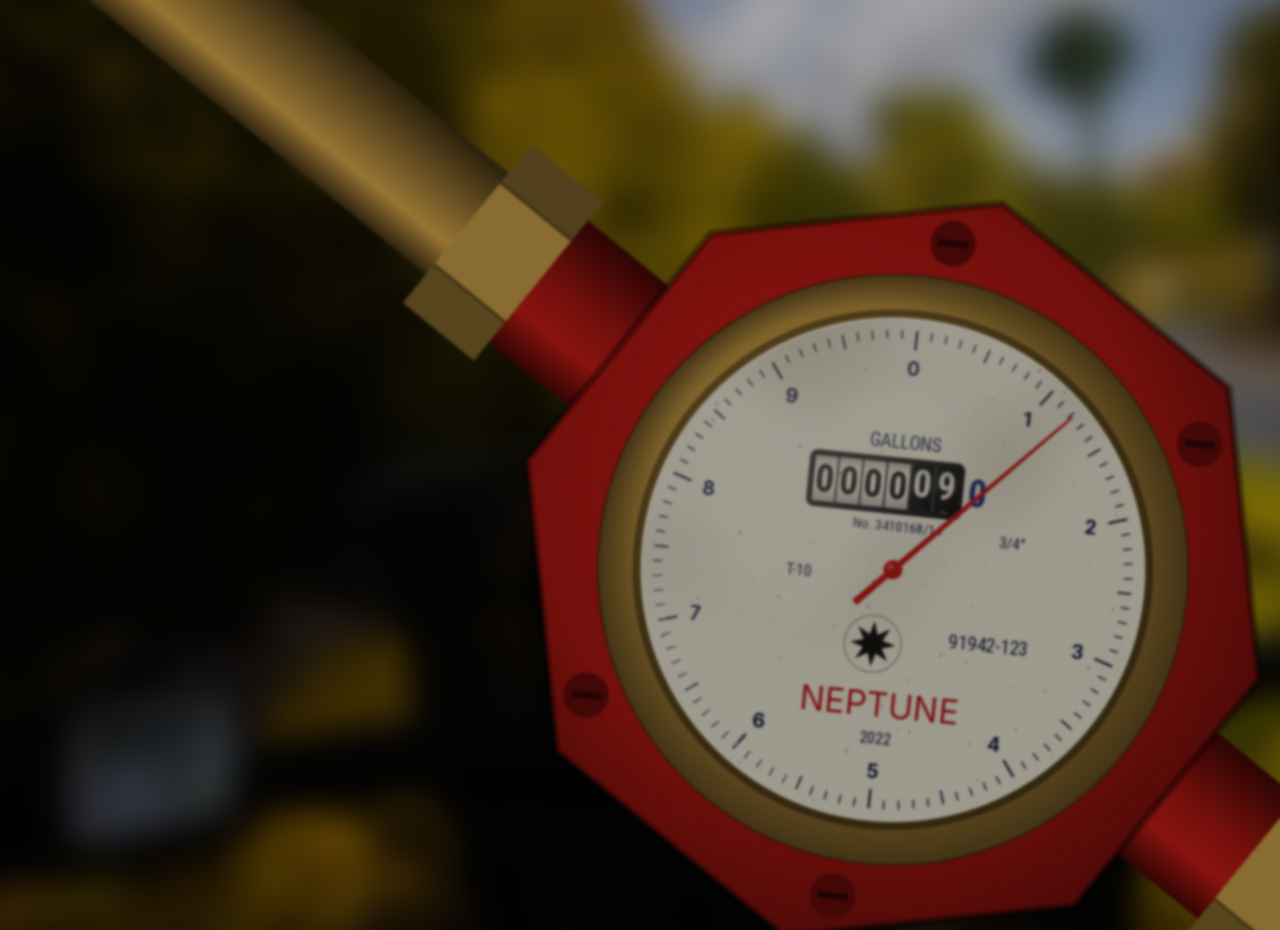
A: 91.2 gal
